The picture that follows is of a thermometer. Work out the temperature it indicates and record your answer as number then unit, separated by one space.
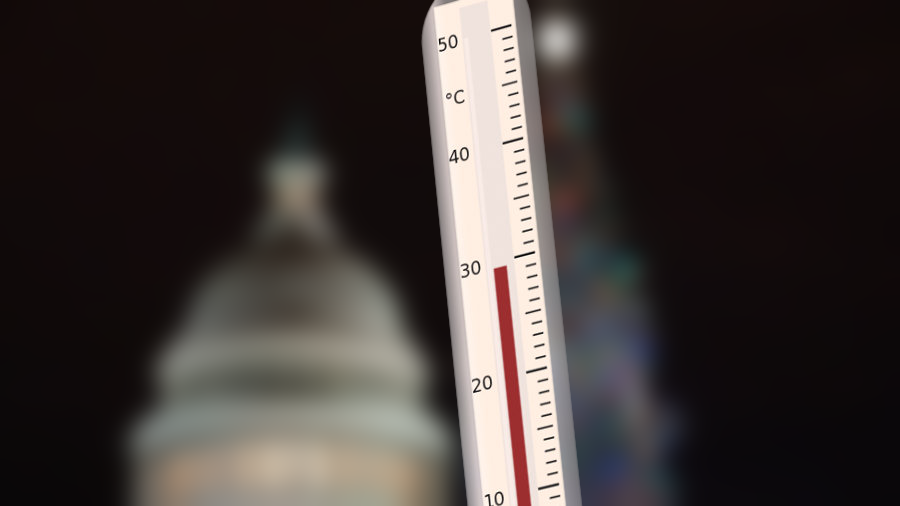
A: 29.5 °C
